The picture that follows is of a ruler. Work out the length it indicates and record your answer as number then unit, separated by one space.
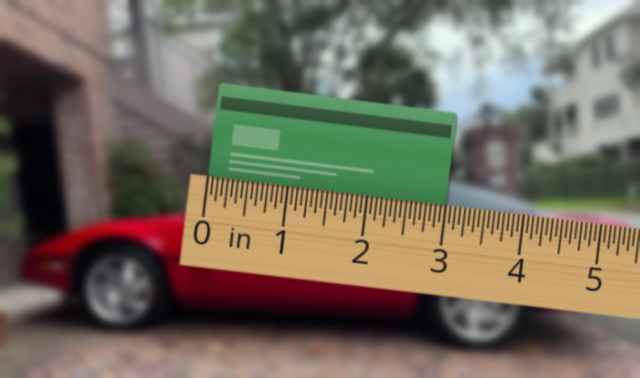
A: 3 in
